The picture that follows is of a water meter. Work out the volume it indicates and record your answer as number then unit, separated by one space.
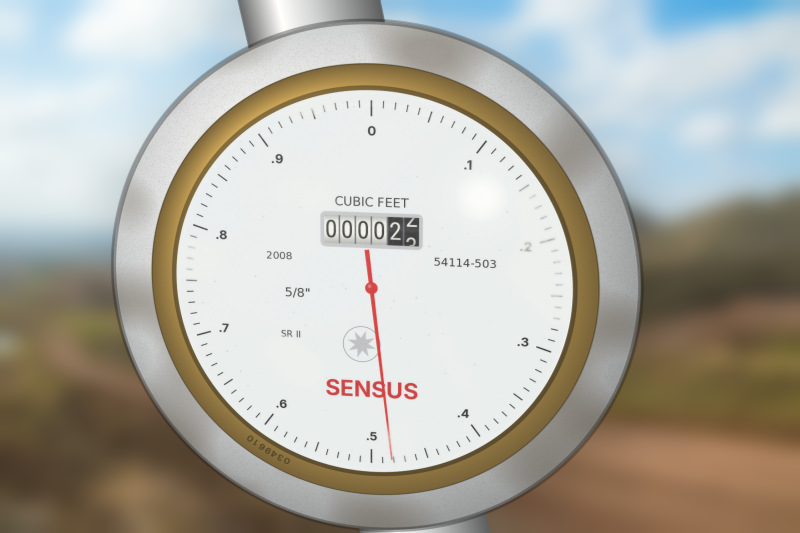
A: 22.48 ft³
